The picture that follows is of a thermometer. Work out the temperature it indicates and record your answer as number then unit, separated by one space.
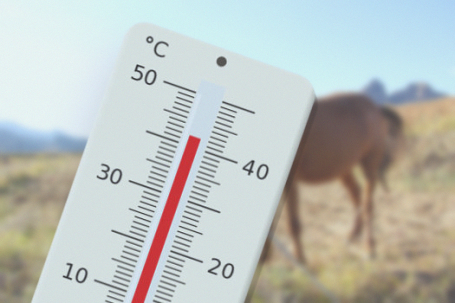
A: 42 °C
